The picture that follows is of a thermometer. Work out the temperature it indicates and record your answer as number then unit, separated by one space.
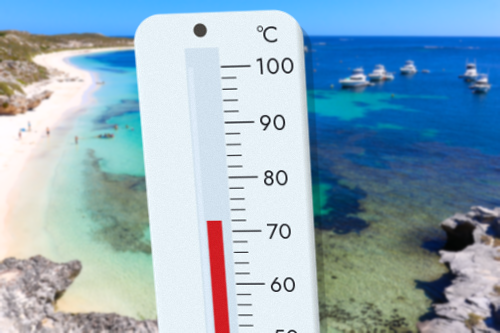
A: 72 °C
